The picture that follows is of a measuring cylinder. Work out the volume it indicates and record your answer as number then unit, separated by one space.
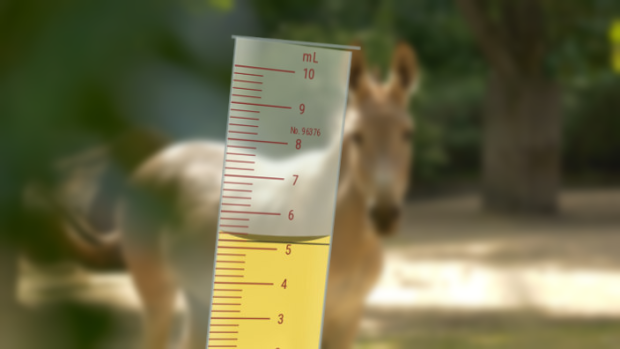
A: 5.2 mL
